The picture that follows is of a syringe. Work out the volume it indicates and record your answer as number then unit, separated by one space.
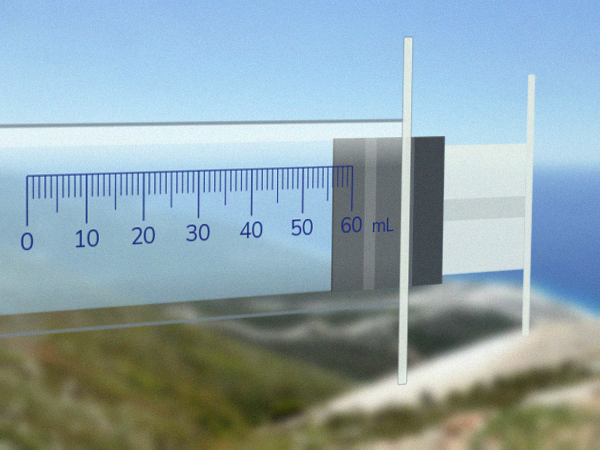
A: 56 mL
